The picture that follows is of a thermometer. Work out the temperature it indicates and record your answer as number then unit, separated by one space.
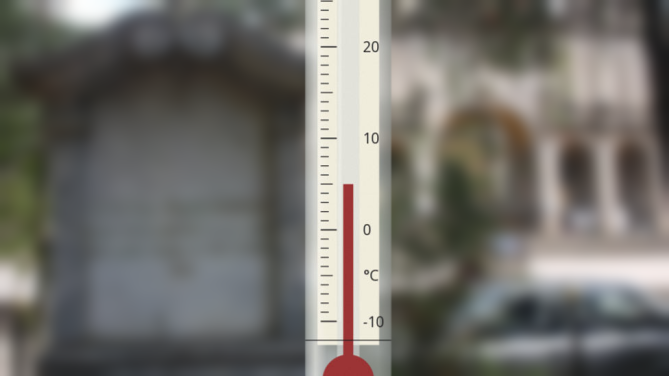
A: 5 °C
